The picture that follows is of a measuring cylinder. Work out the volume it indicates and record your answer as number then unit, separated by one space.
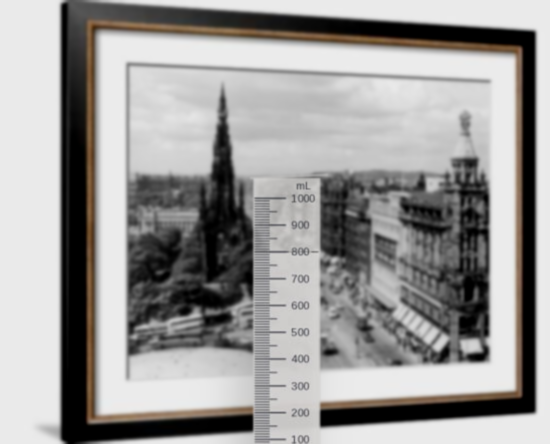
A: 800 mL
